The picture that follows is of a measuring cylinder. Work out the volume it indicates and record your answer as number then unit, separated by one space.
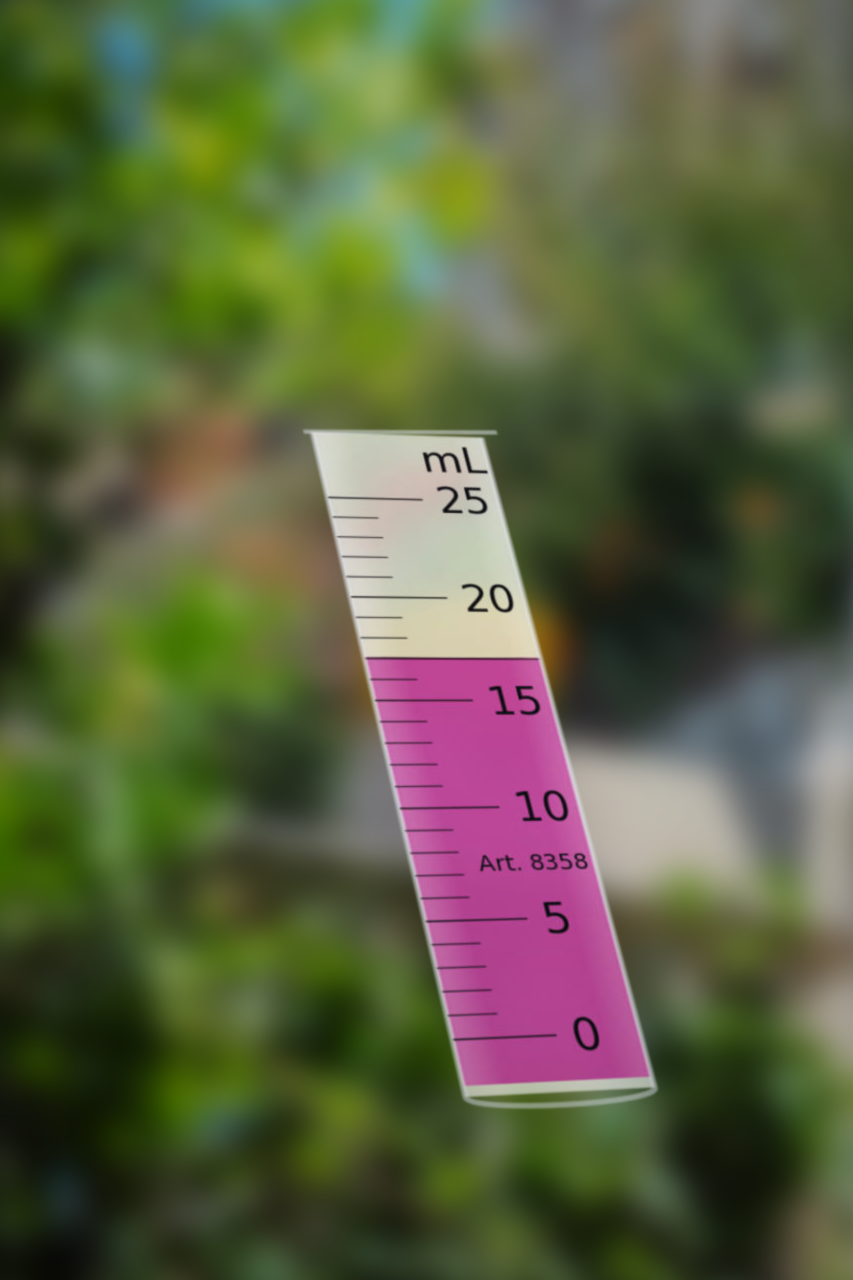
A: 17 mL
